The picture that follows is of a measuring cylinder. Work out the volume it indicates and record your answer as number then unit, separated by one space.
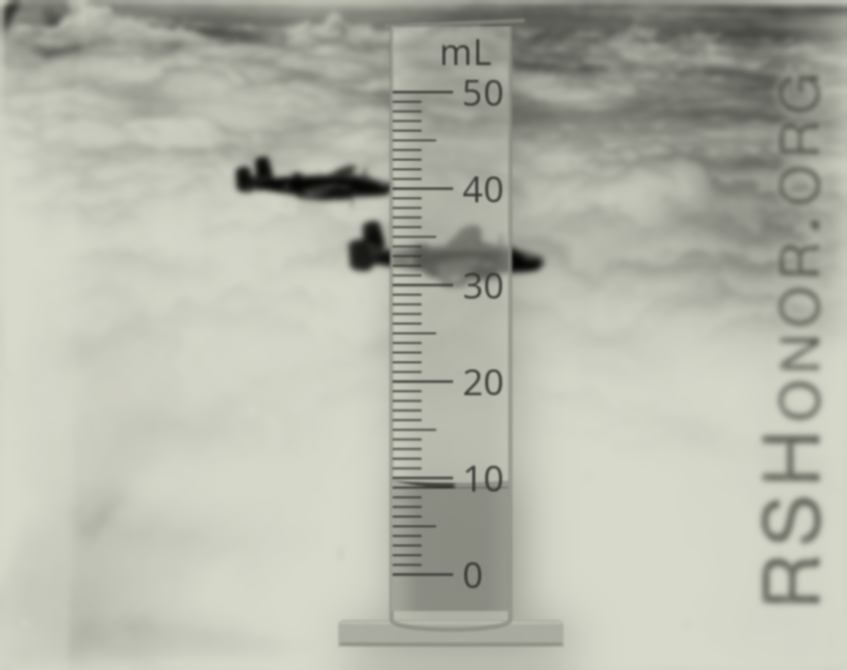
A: 9 mL
